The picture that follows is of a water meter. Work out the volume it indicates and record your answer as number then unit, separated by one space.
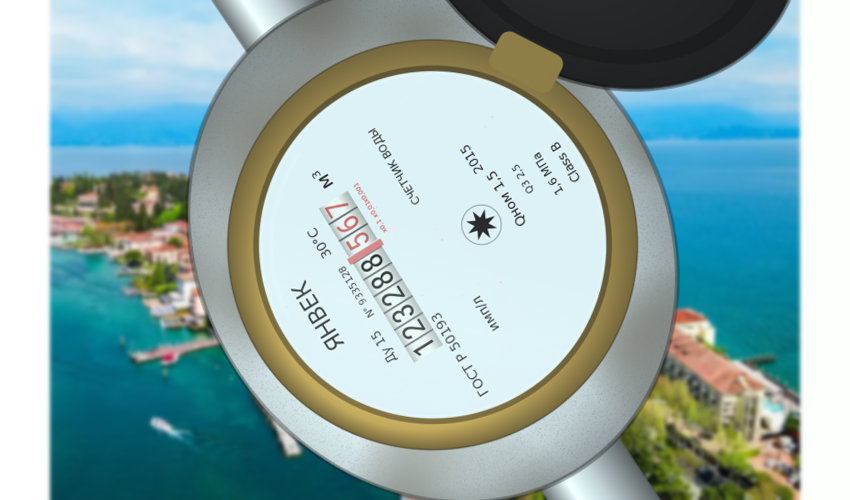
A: 123288.567 m³
